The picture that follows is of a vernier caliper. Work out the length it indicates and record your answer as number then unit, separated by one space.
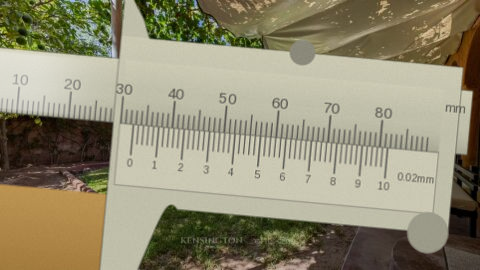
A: 32.5 mm
